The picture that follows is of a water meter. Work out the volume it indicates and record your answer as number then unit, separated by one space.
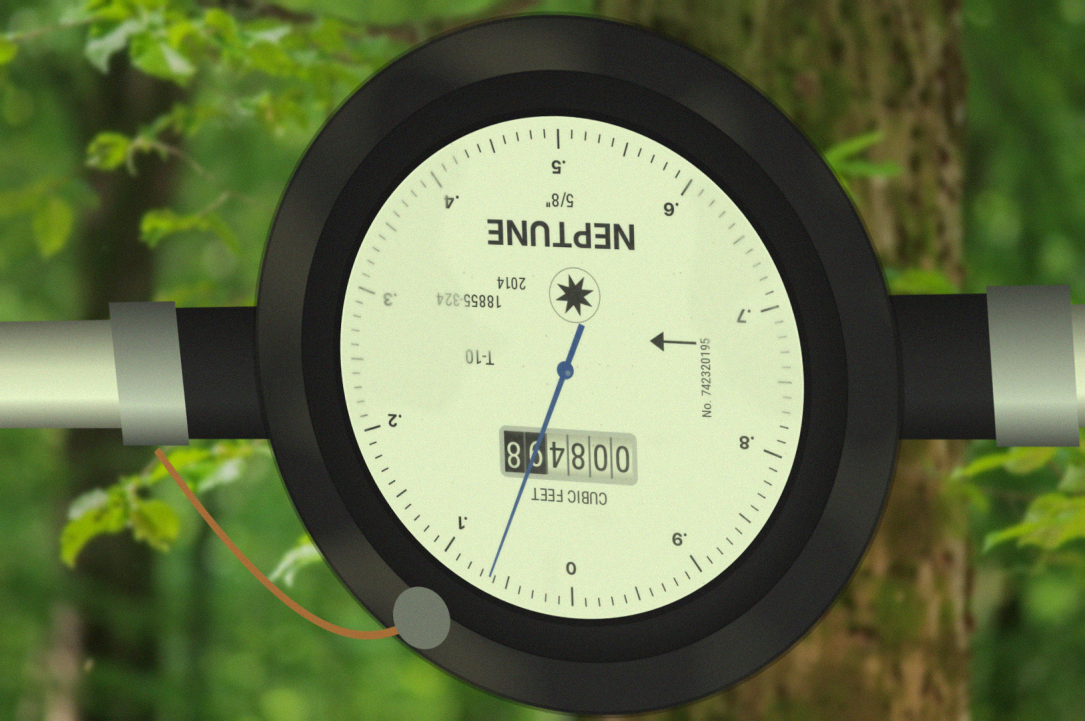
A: 8498.06 ft³
